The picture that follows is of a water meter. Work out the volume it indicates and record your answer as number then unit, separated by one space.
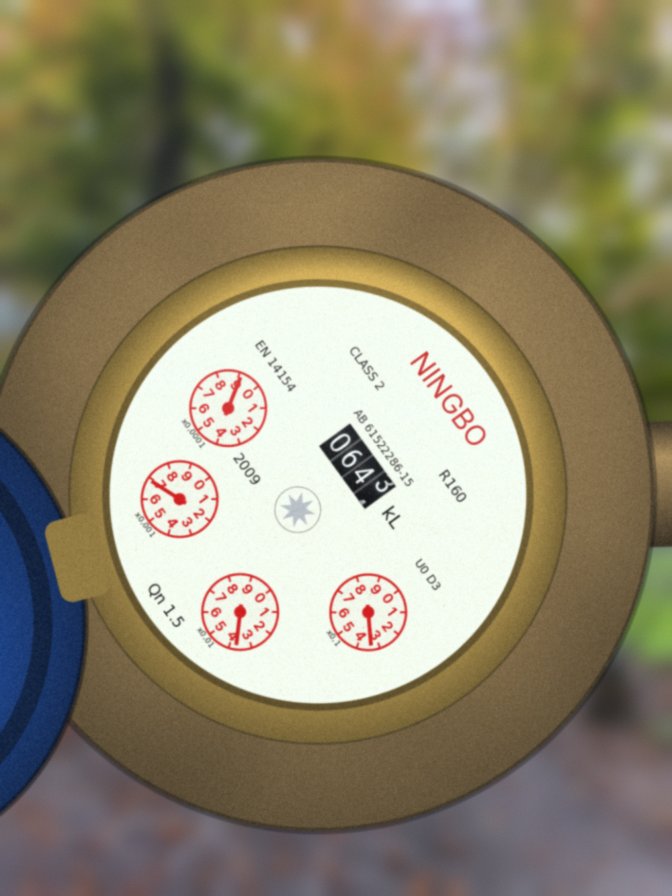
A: 643.3369 kL
